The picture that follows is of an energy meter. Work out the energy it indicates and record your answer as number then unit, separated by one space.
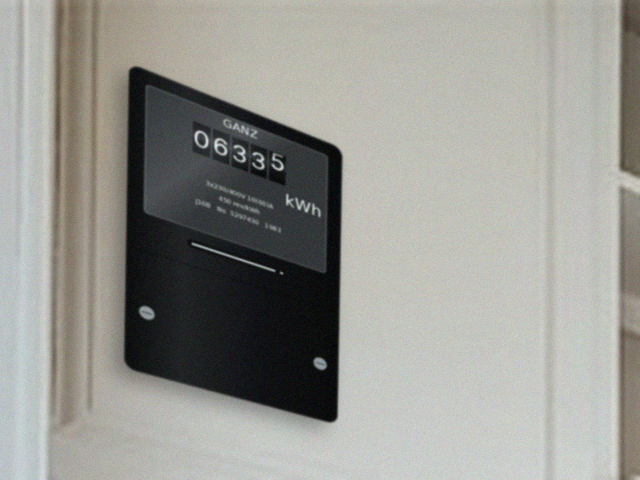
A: 6335 kWh
